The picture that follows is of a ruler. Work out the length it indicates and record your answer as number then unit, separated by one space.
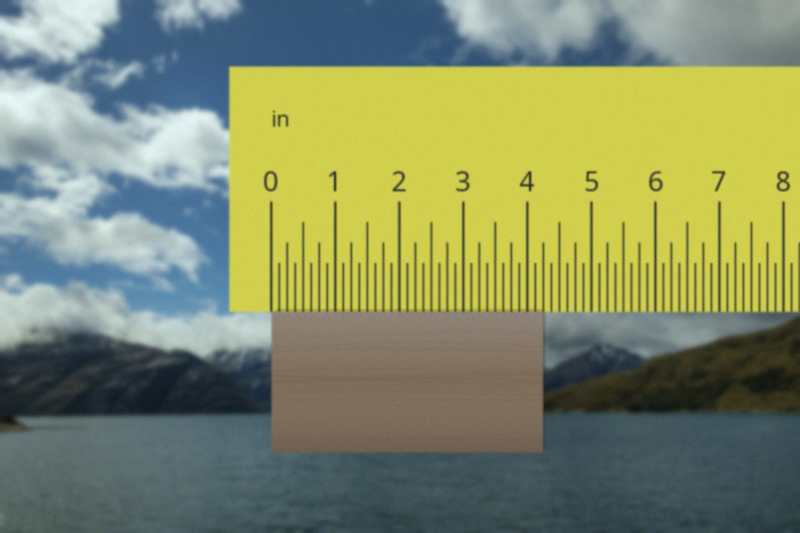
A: 4.25 in
